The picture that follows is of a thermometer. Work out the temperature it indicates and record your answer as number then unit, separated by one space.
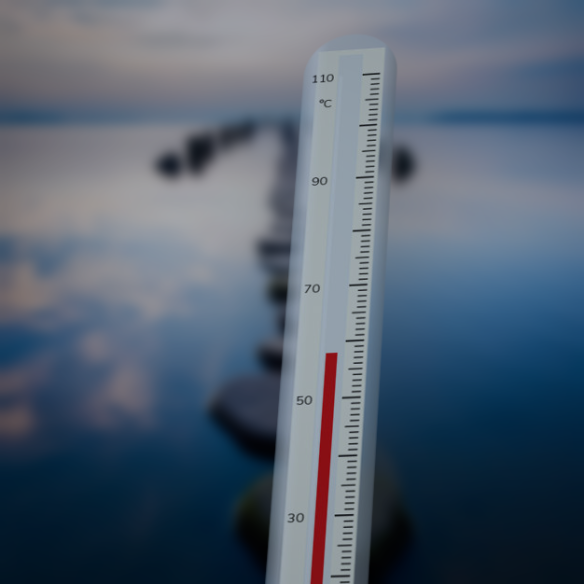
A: 58 °C
